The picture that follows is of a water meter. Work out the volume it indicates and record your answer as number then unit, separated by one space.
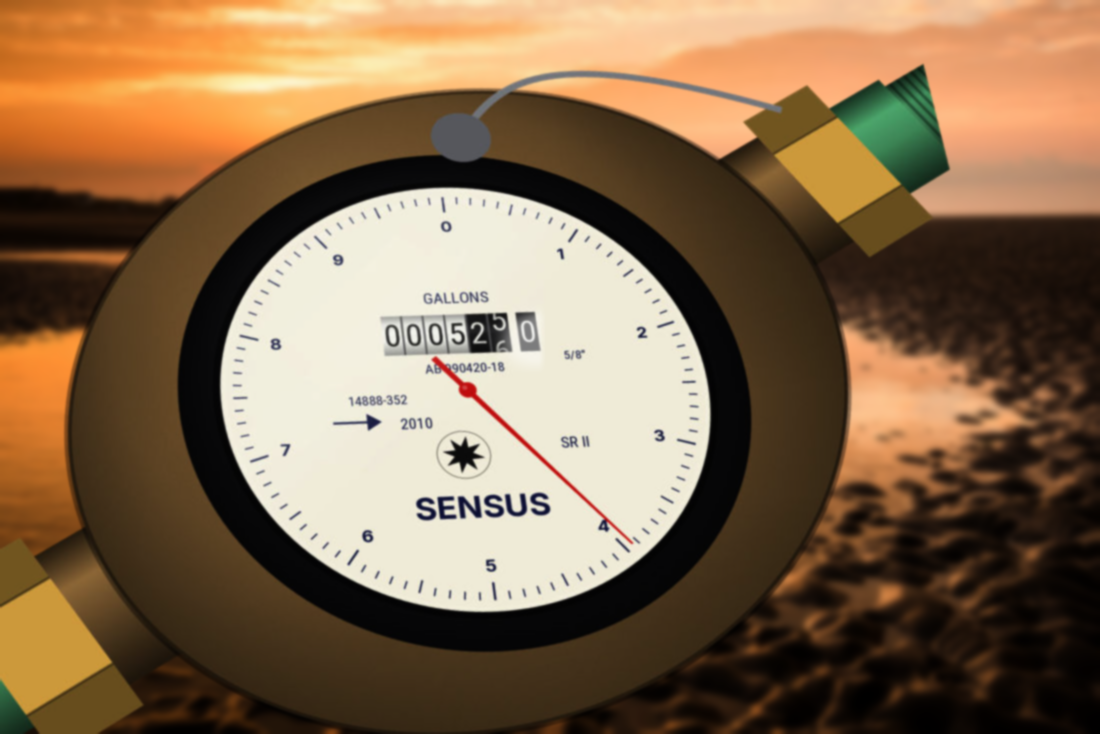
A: 5253.9 gal
